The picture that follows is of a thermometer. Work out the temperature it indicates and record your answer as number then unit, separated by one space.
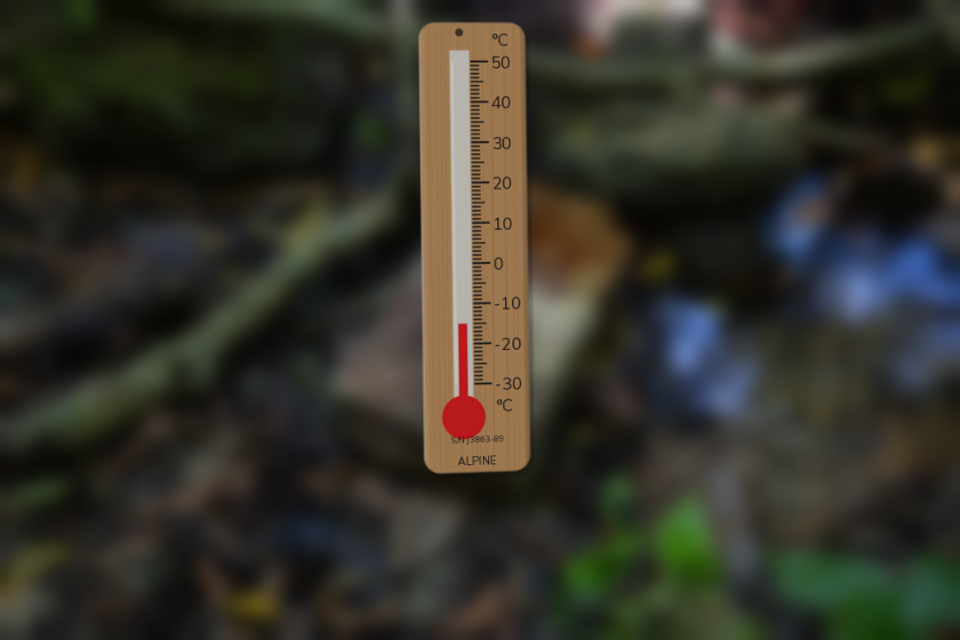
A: -15 °C
